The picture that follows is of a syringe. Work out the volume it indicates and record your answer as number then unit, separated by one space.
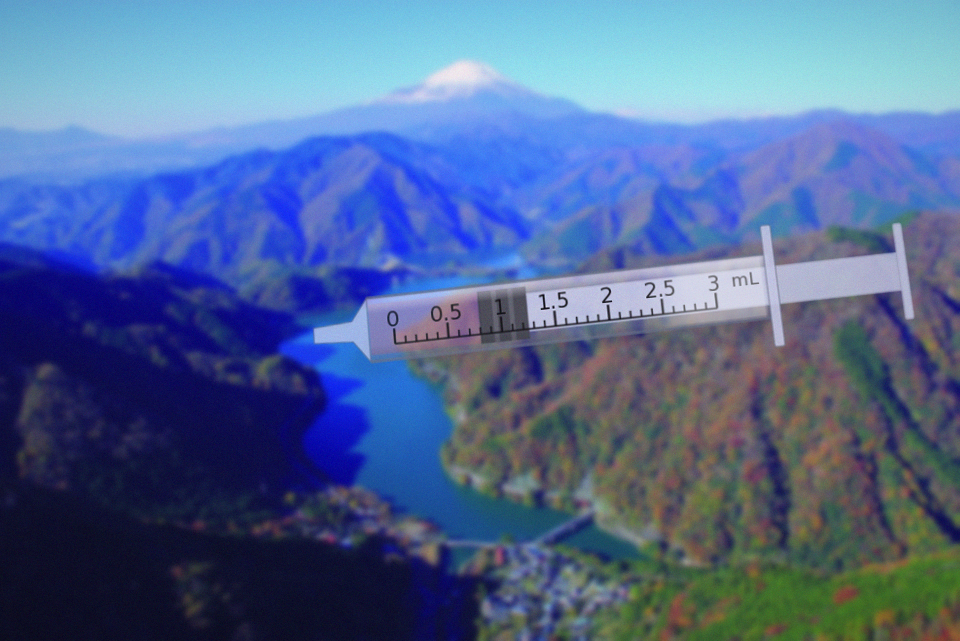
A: 0.8 mL
